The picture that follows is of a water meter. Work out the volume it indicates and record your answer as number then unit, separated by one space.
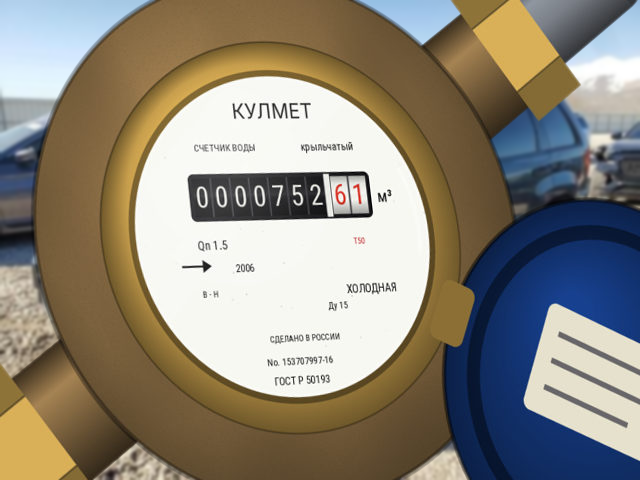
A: 752.61 m³
